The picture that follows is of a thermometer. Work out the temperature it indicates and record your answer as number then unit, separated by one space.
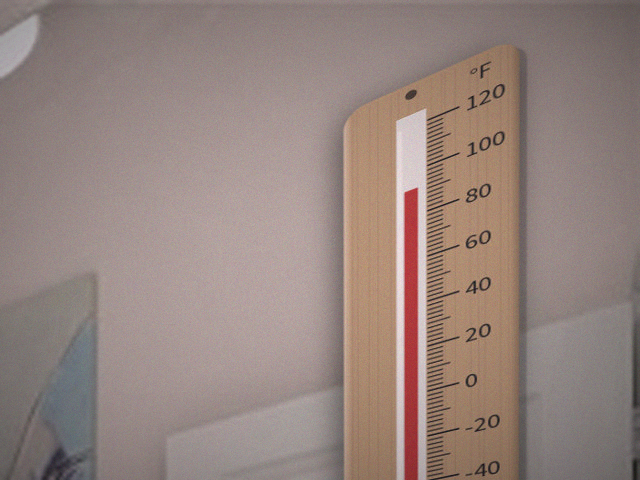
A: 92 °F
